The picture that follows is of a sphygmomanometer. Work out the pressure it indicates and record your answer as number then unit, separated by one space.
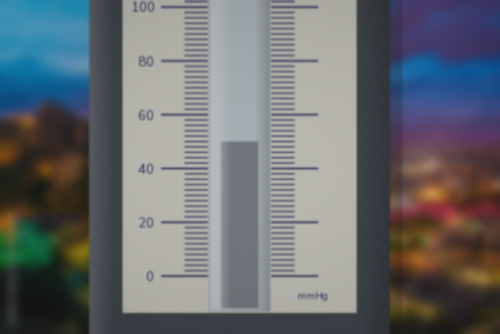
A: 50 mmHg
